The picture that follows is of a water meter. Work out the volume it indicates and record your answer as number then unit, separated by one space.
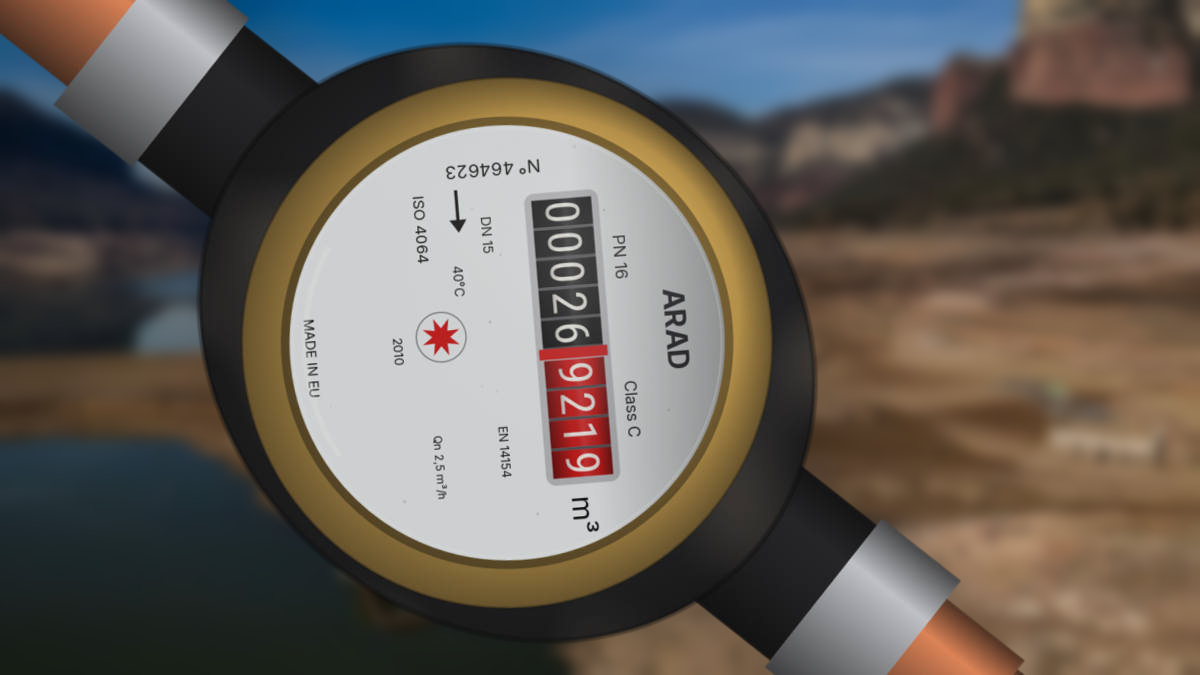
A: 26.9219 m³
